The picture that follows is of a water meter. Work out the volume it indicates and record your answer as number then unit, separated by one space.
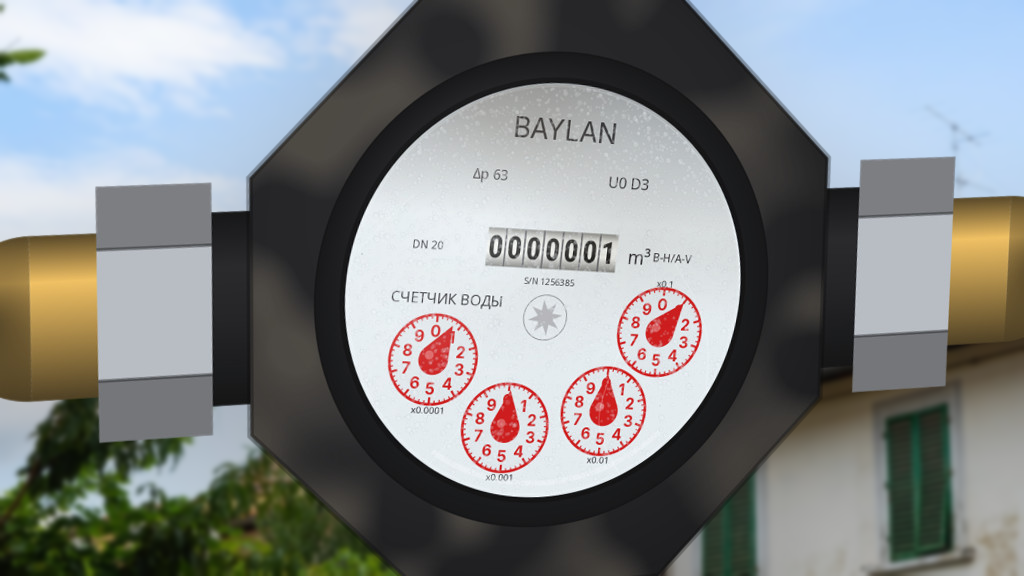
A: 1.1000 m³
